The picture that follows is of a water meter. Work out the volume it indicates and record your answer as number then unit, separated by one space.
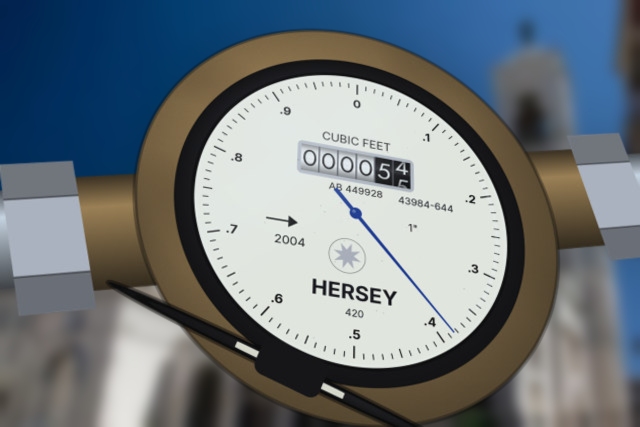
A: 54.38 ft³
